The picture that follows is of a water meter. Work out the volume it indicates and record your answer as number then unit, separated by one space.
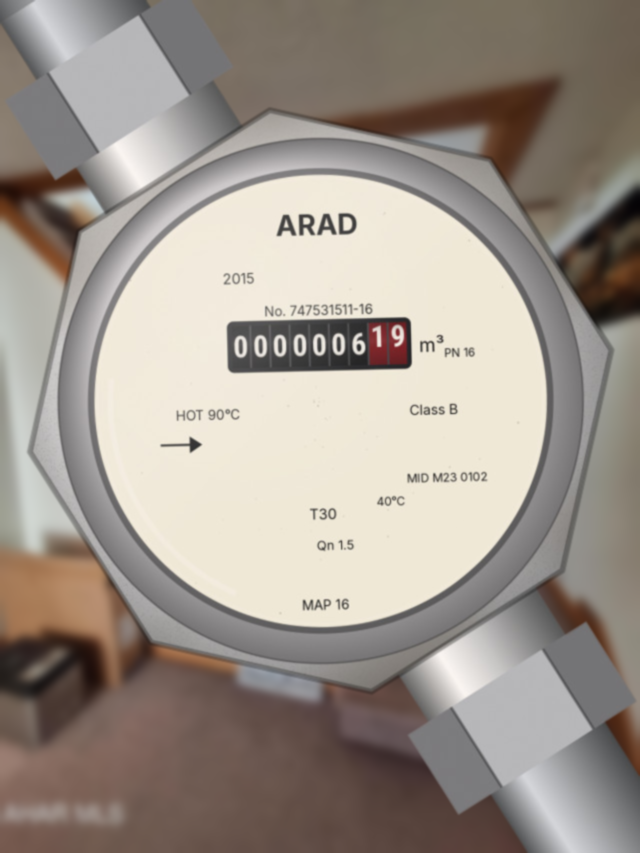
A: 6.19 m³
